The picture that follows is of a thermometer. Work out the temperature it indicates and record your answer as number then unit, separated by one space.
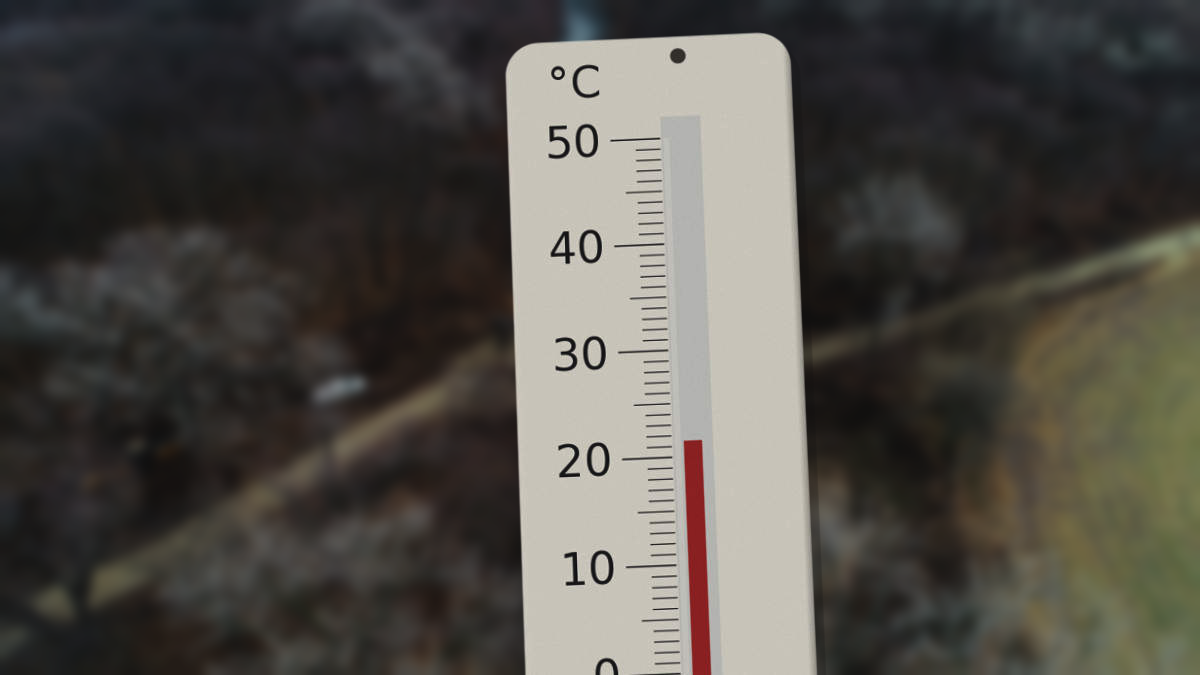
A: 21.5 °C
